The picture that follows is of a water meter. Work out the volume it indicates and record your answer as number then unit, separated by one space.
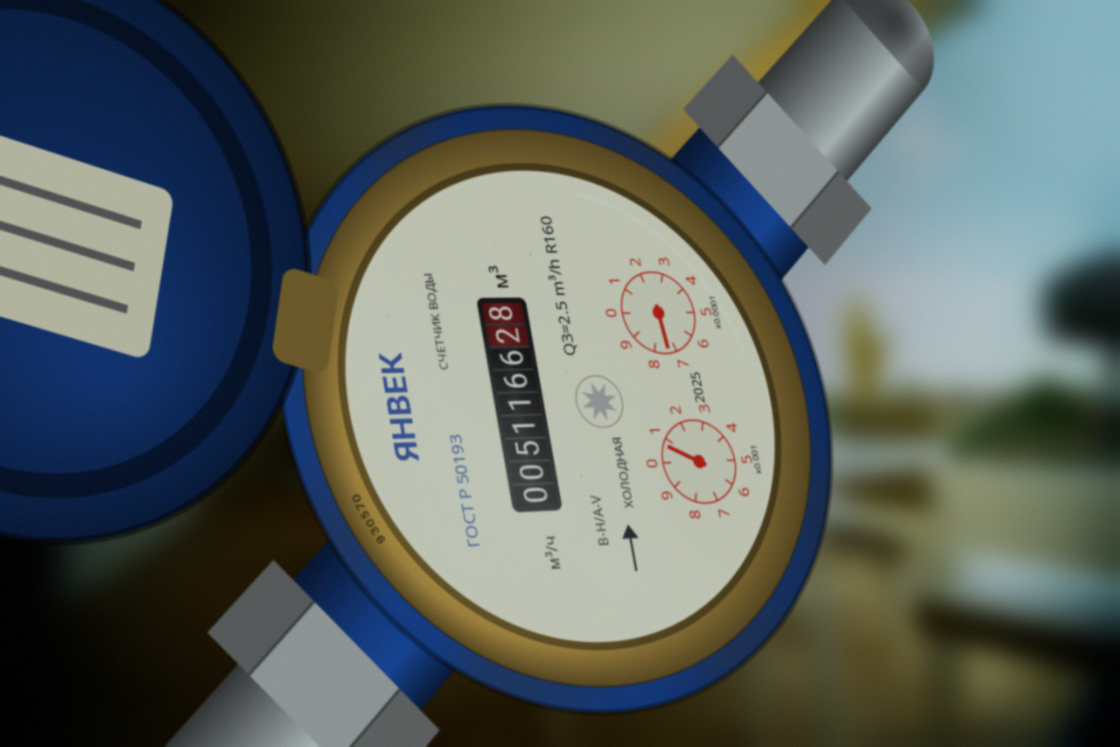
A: 51166.2807 m³
